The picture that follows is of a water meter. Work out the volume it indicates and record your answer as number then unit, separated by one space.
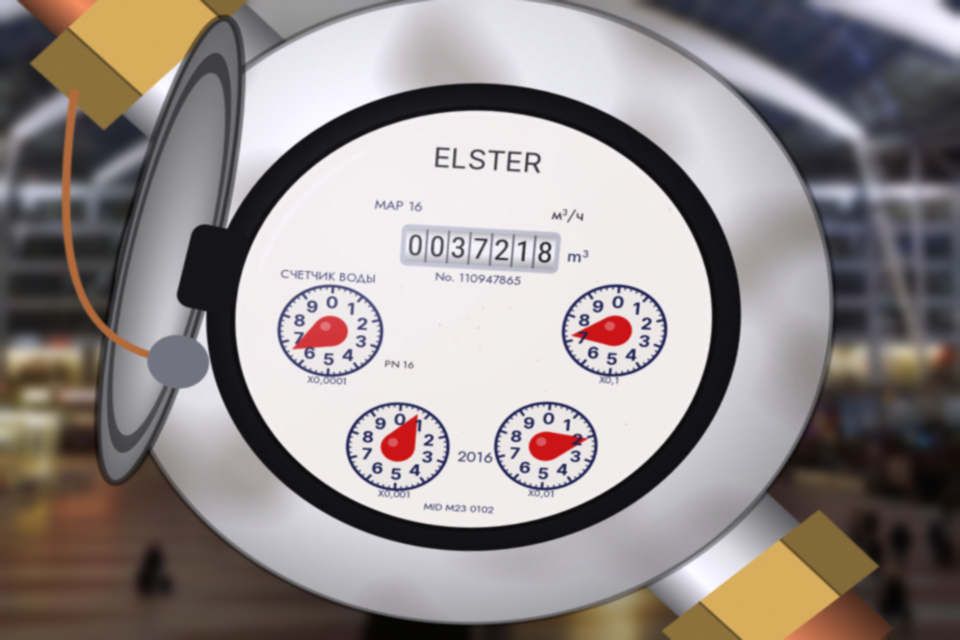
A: 37218.7206 m³
